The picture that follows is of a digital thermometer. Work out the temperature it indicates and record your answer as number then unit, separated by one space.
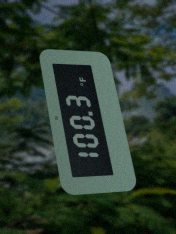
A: 100.3 °F
